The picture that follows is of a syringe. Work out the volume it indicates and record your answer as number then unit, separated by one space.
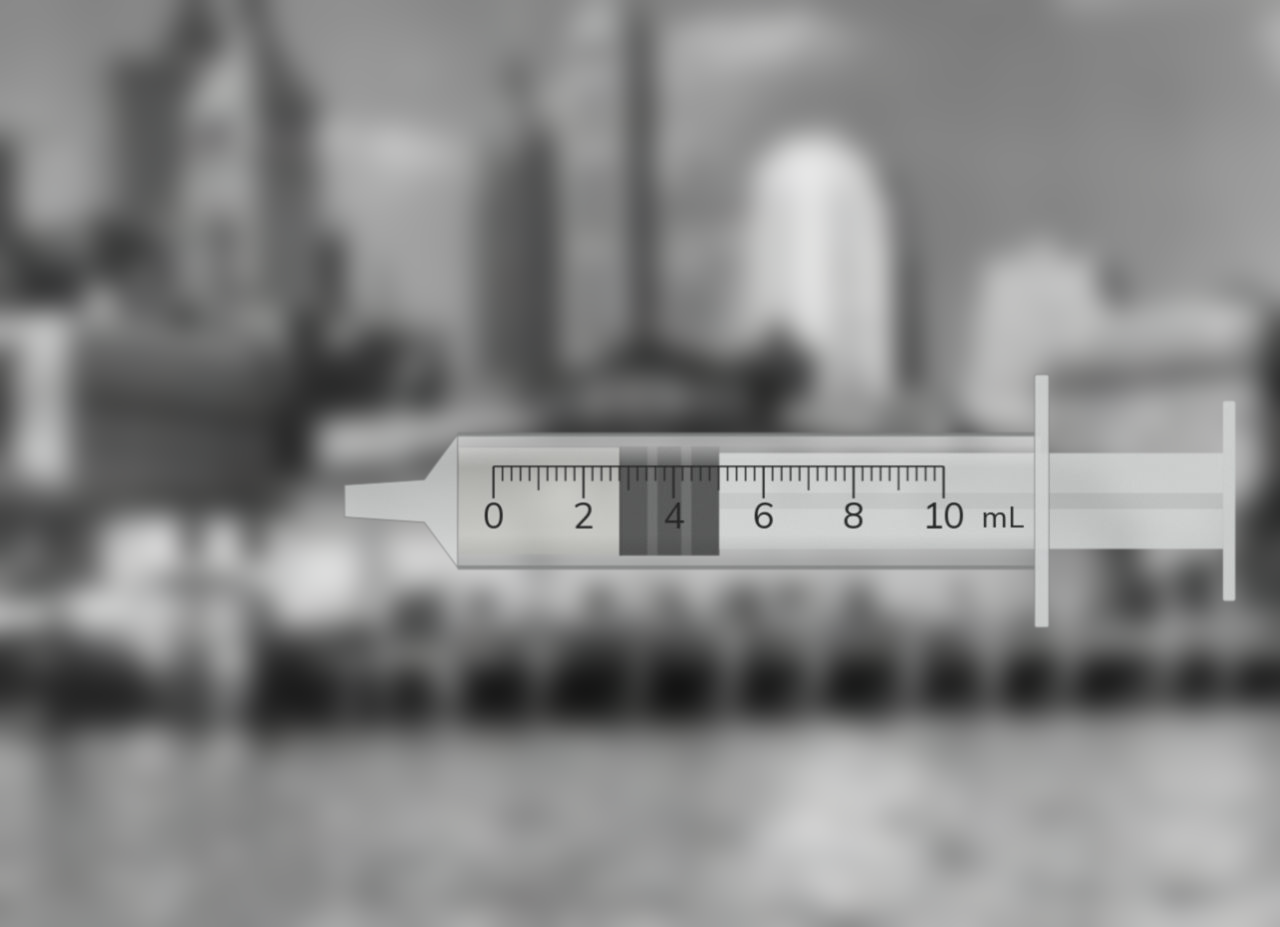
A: 2.8 mL
